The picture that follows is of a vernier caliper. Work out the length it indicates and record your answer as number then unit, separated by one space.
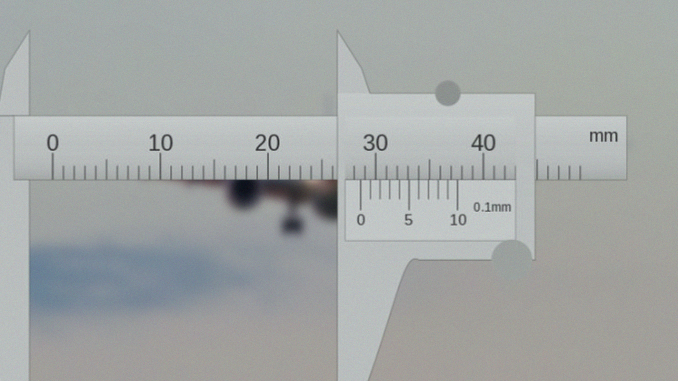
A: 28.6 mm
